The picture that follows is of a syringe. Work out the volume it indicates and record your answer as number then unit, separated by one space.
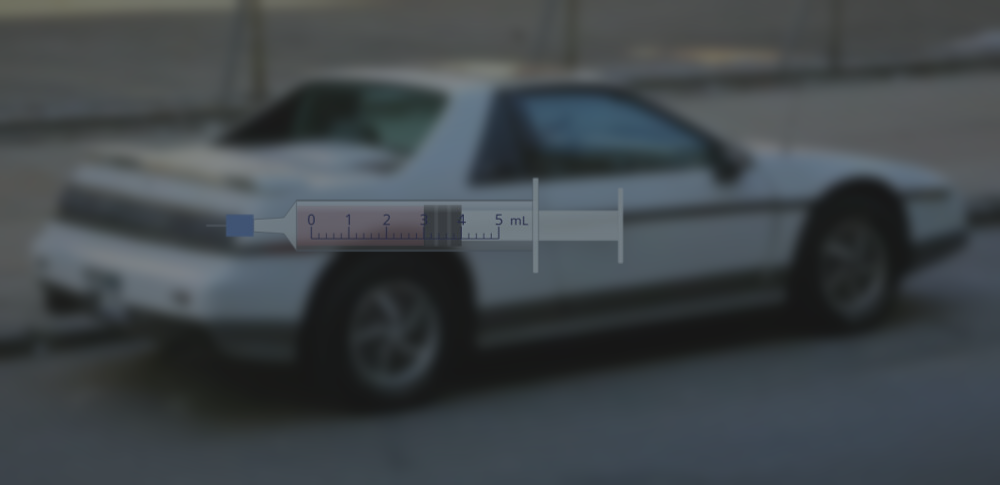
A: 3 mL
